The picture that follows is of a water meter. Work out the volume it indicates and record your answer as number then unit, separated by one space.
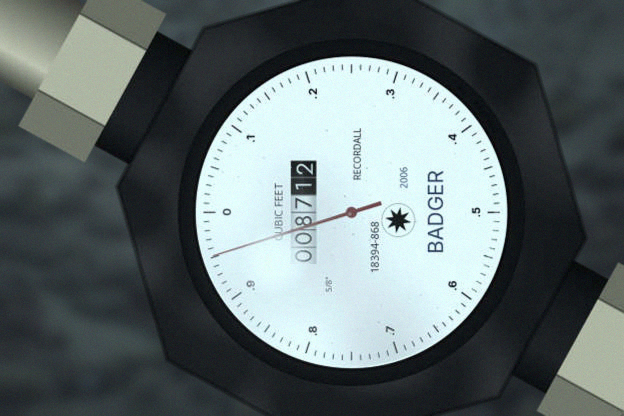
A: 8711.95 ft³
